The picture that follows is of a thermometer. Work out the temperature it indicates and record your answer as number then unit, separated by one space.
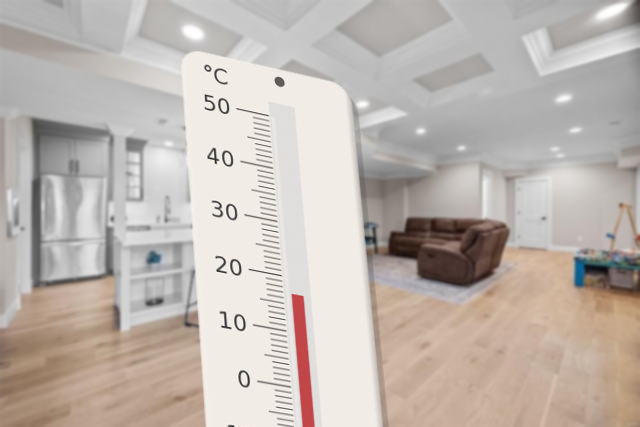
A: 17 °C
